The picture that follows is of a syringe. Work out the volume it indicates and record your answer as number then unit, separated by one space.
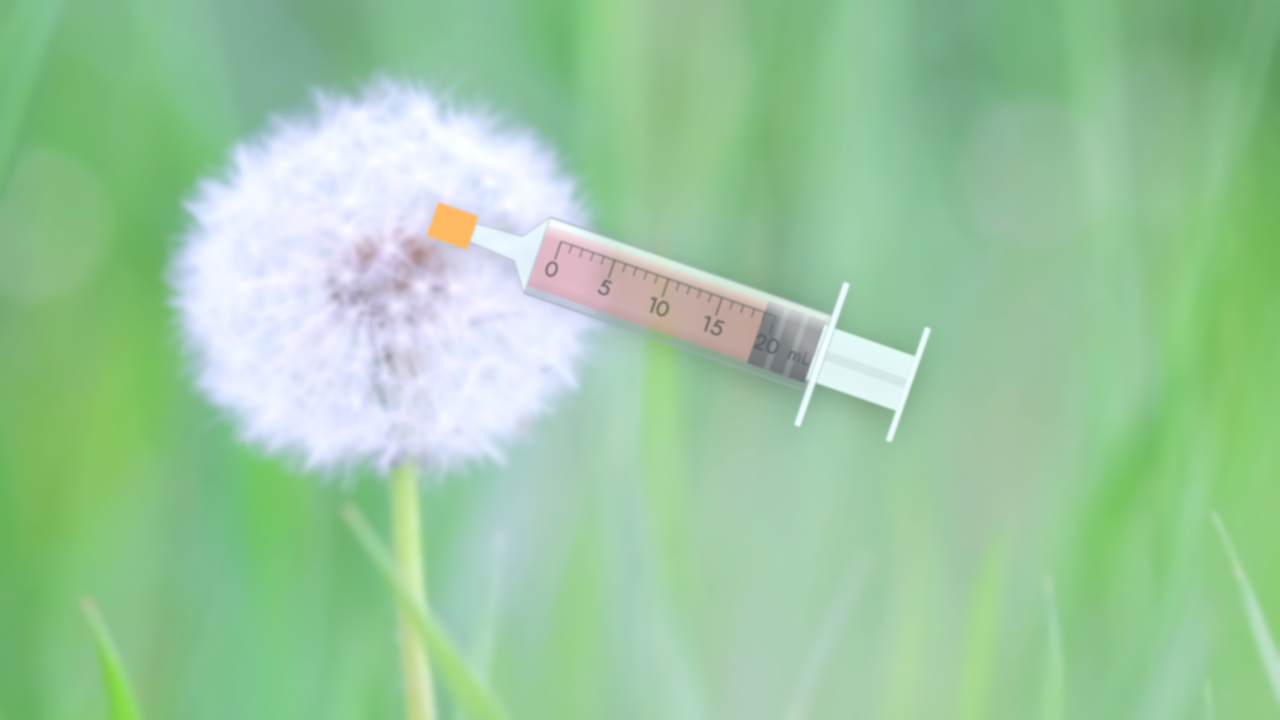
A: 19 mL
